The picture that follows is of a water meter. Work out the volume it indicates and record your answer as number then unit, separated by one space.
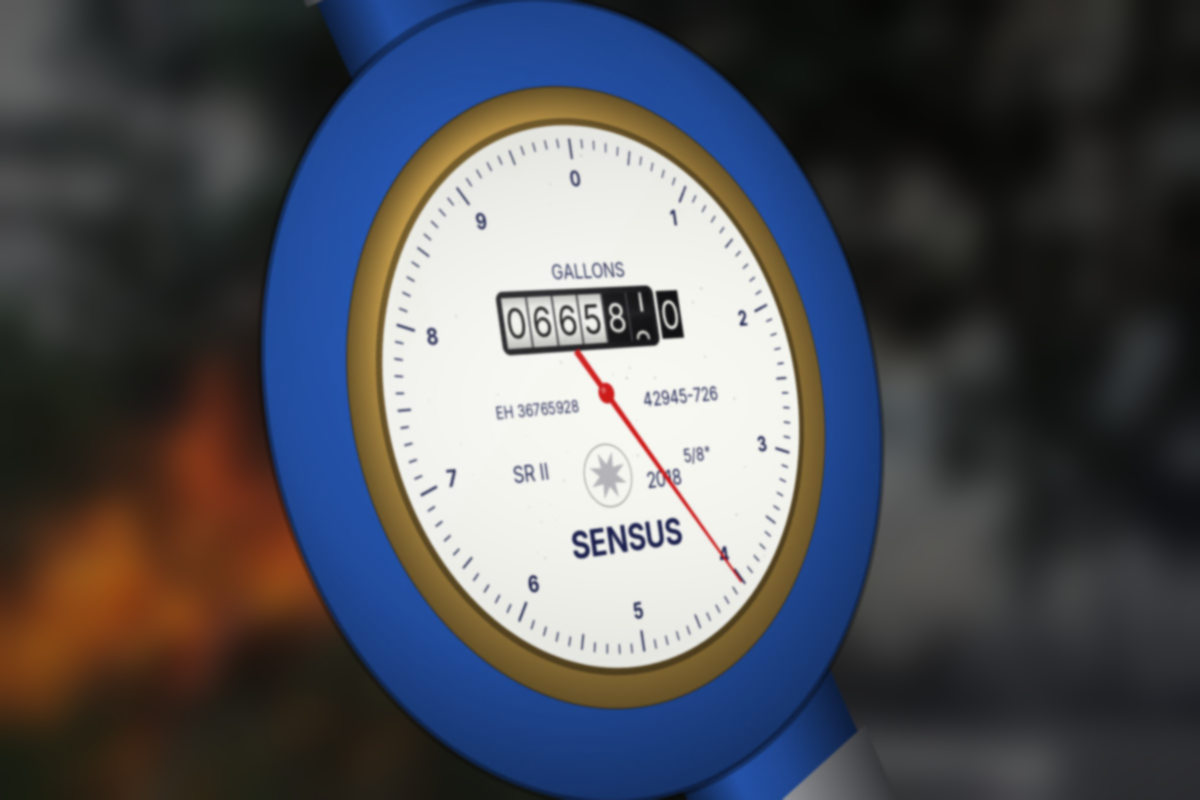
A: 665814.0 gal
